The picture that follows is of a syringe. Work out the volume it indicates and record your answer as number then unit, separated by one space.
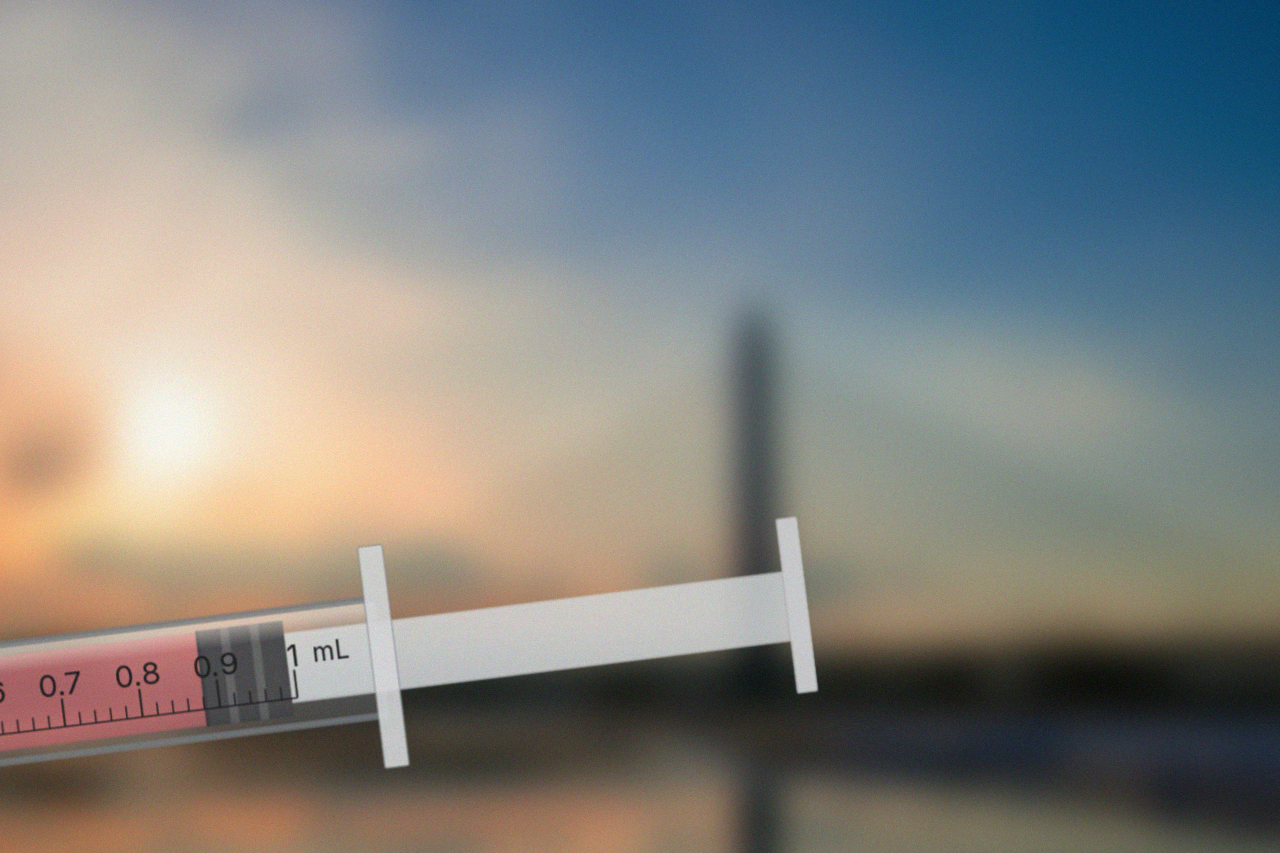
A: 0.88 mL
